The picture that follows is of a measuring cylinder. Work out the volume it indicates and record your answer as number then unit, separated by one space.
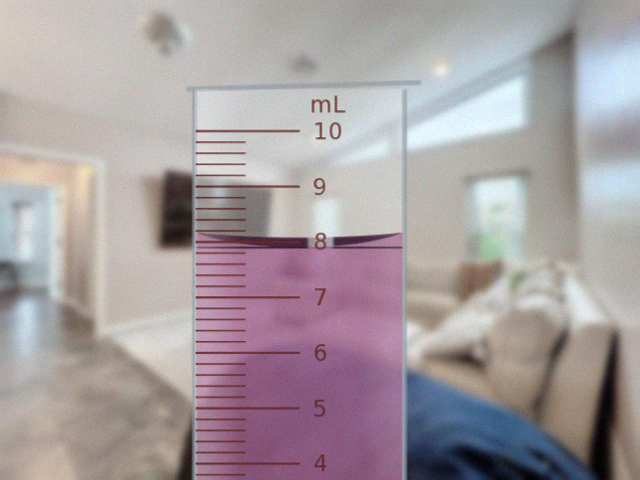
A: 7.9 mL
